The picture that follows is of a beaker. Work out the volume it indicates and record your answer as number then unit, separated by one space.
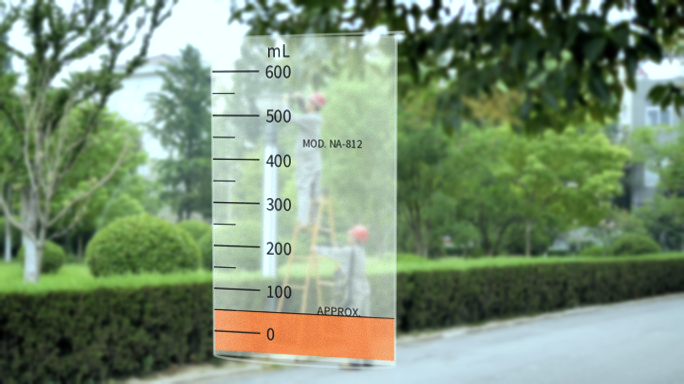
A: 50 mL
